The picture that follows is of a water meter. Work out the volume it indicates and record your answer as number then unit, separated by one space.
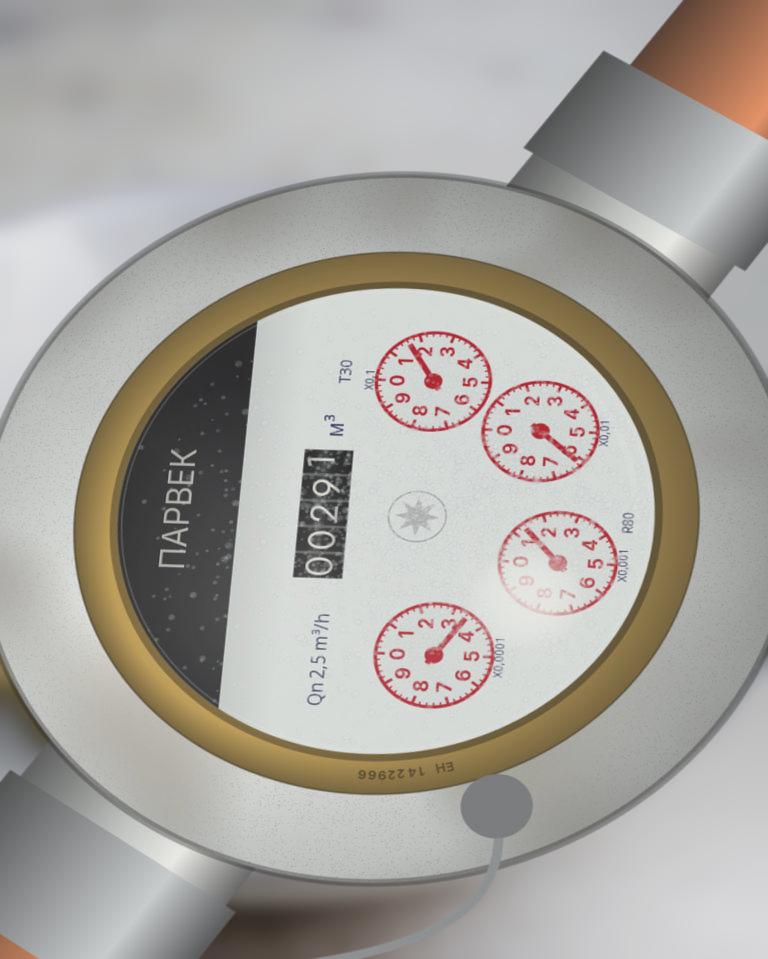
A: 291.1613 m³
